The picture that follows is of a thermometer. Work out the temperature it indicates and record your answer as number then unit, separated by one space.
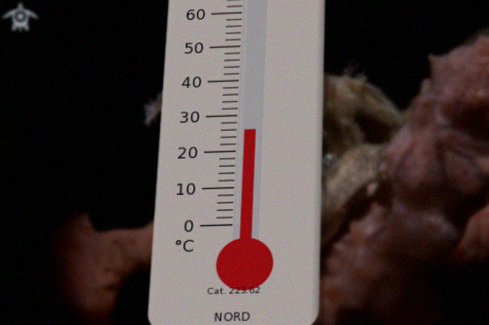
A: 26 °C
